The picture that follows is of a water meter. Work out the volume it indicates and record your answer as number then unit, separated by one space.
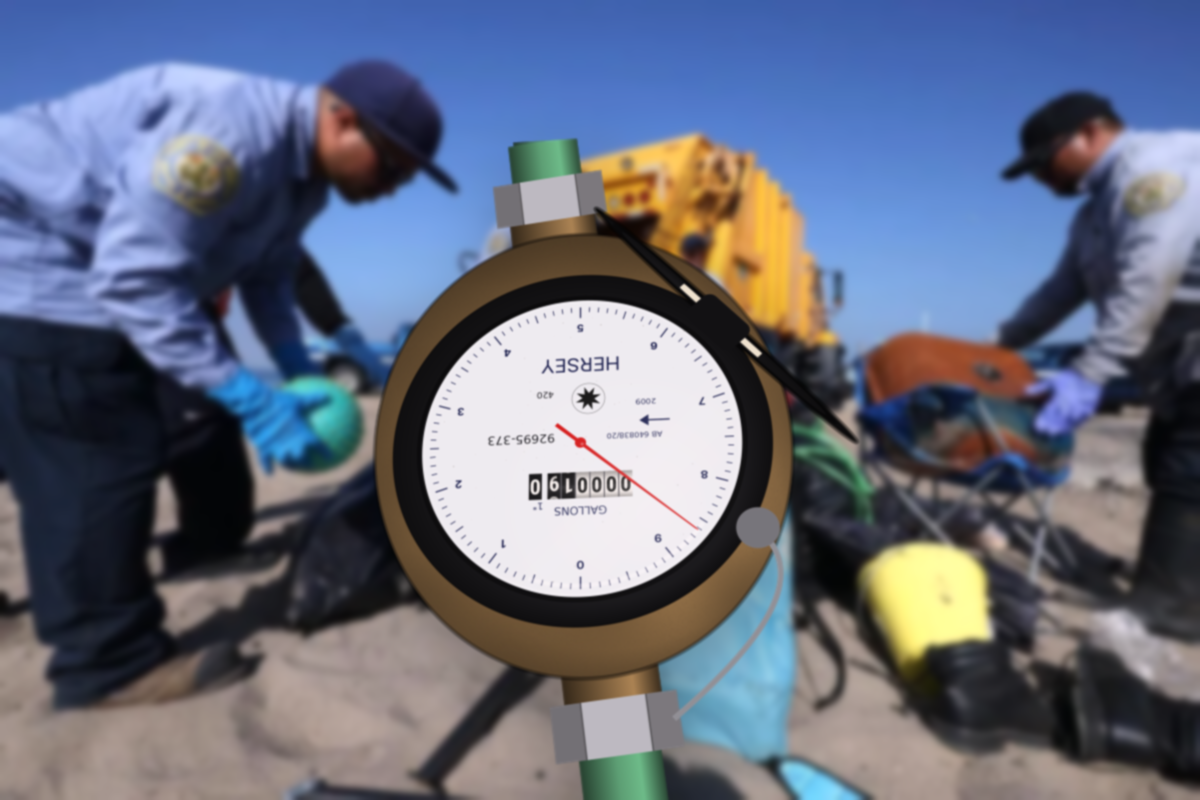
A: 188.6 gal
